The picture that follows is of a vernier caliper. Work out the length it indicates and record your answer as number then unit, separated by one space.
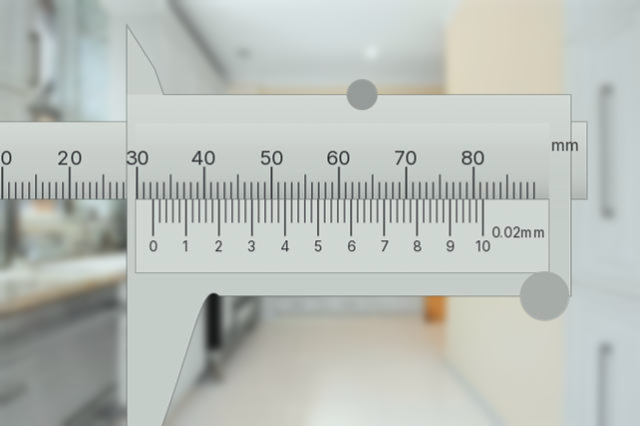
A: 32.4 mm
